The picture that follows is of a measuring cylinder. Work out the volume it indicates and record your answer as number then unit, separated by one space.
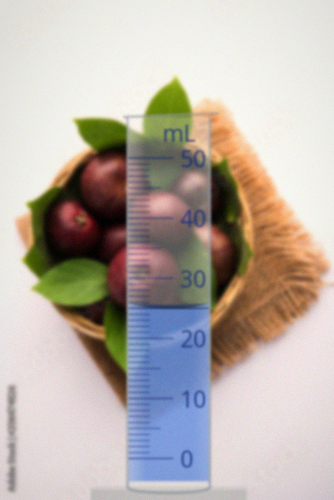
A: 25 mL
